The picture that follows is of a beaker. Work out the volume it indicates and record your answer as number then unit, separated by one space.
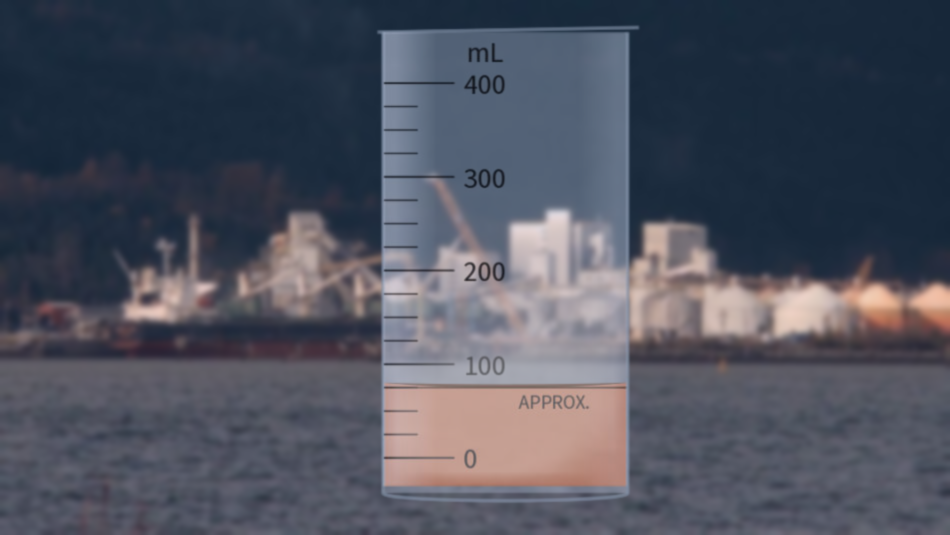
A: 75 mL
